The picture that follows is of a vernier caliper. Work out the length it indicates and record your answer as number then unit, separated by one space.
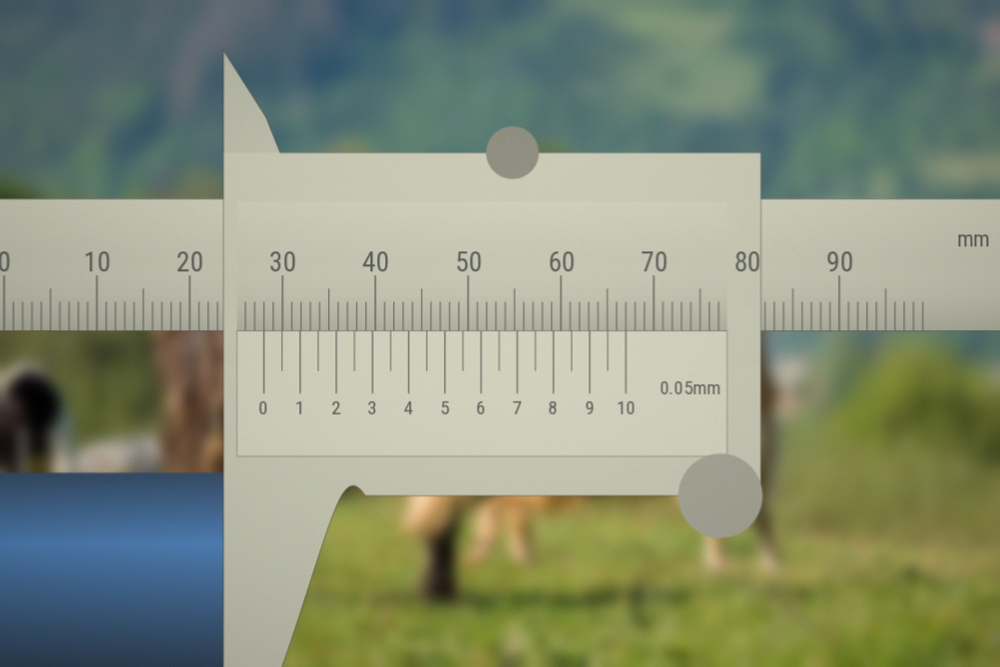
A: 28.0 mm
